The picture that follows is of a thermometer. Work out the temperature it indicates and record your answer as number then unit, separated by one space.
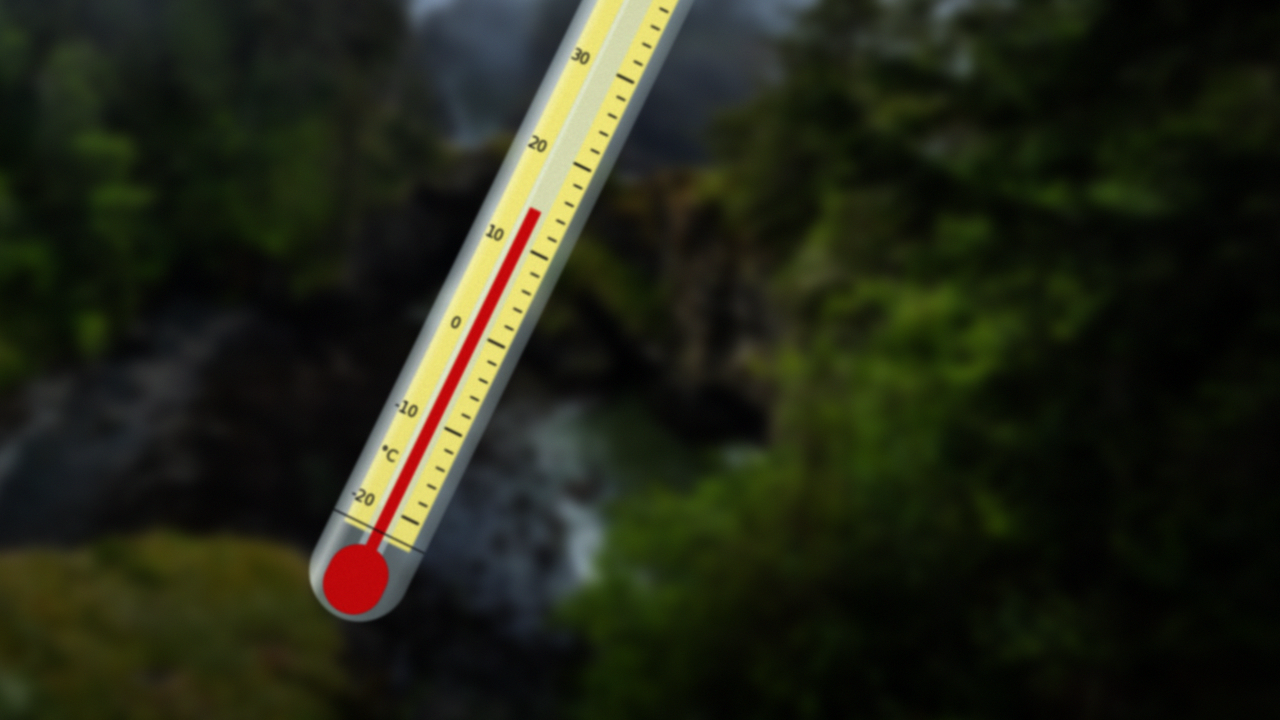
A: 14 °C
